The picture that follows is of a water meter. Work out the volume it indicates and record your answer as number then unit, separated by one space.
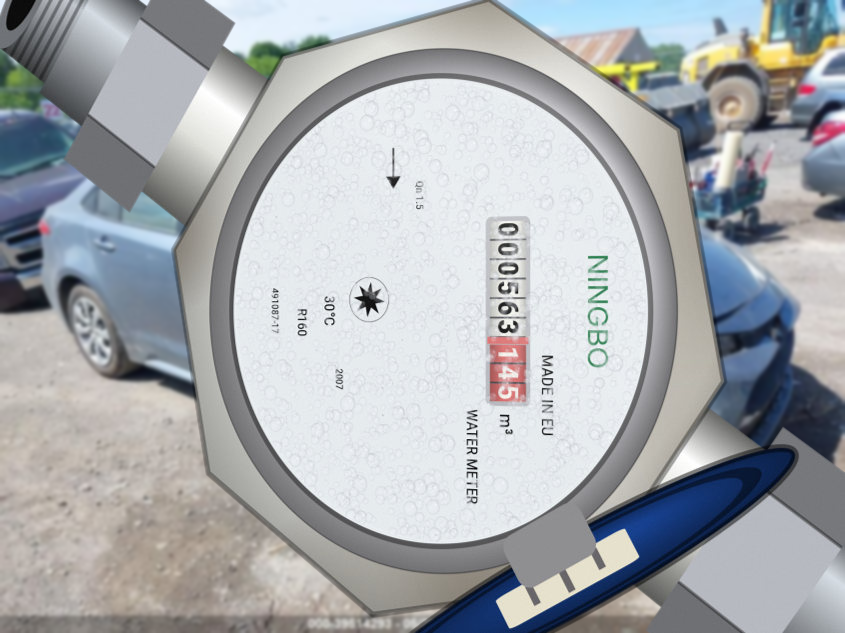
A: 563.145 m³
